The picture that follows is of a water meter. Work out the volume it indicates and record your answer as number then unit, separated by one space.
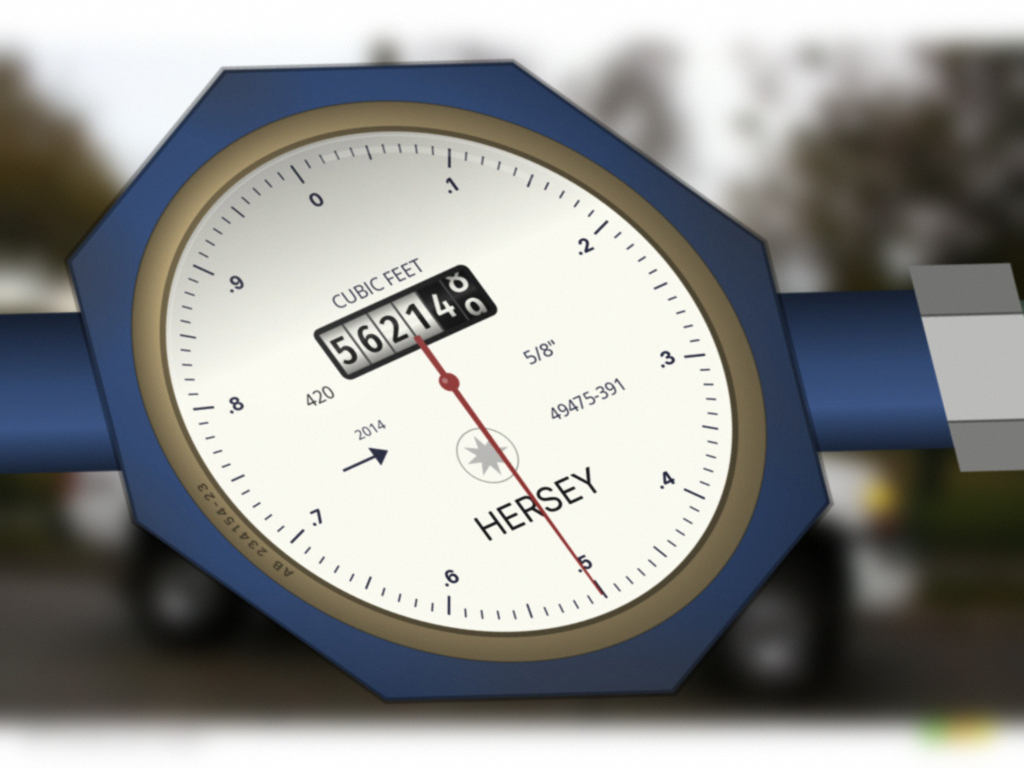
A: 562148.50 ft³
